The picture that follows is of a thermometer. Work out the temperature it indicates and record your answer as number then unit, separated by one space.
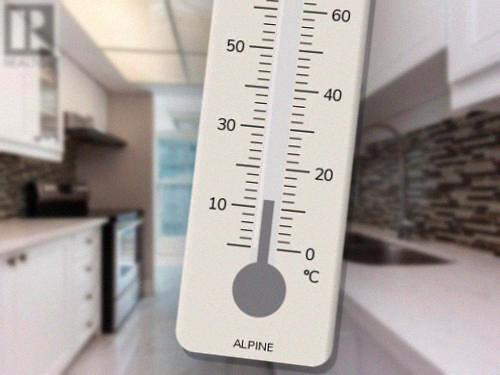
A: 12 °C
